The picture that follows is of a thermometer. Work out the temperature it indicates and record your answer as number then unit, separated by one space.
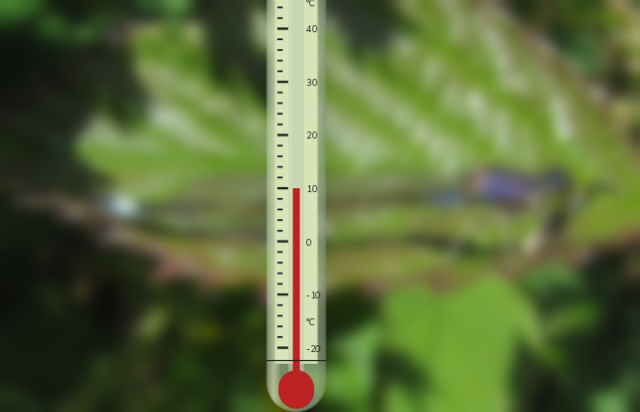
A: 10 °C
